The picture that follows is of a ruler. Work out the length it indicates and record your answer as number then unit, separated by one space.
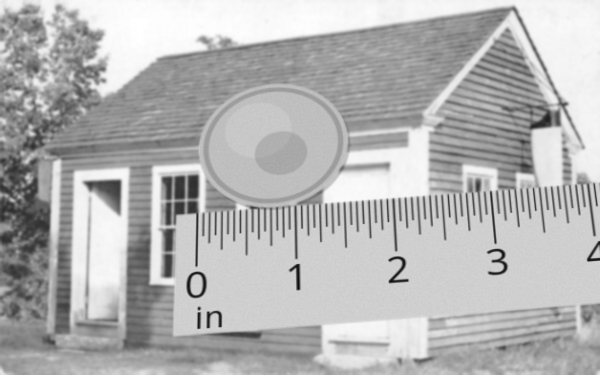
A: 1.5625 in
